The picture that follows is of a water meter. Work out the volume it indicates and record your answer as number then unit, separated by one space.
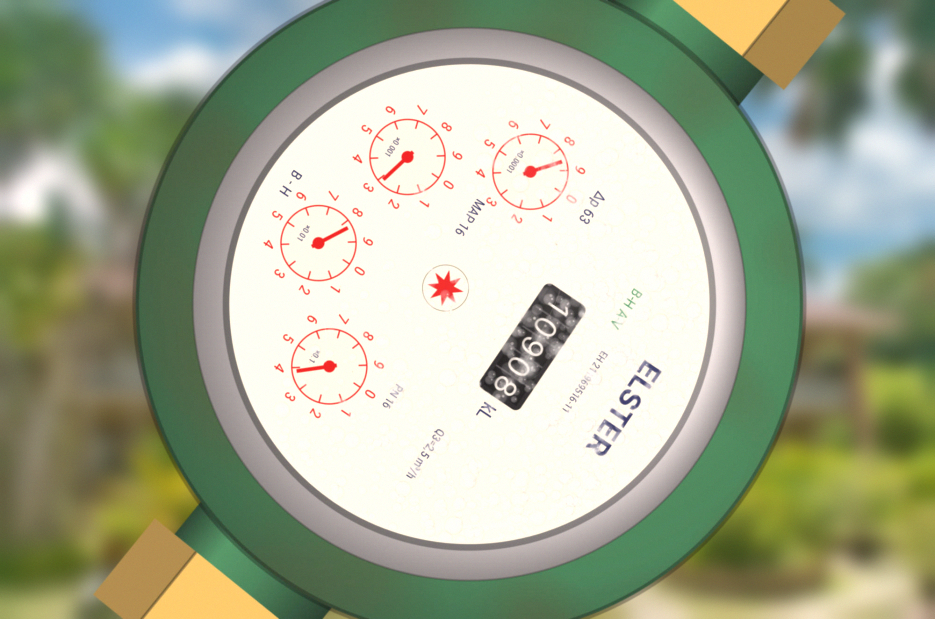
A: 10908.3828 kL
